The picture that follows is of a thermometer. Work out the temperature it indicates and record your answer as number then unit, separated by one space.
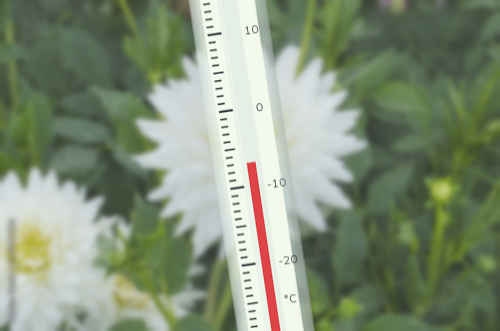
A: -7 °C
